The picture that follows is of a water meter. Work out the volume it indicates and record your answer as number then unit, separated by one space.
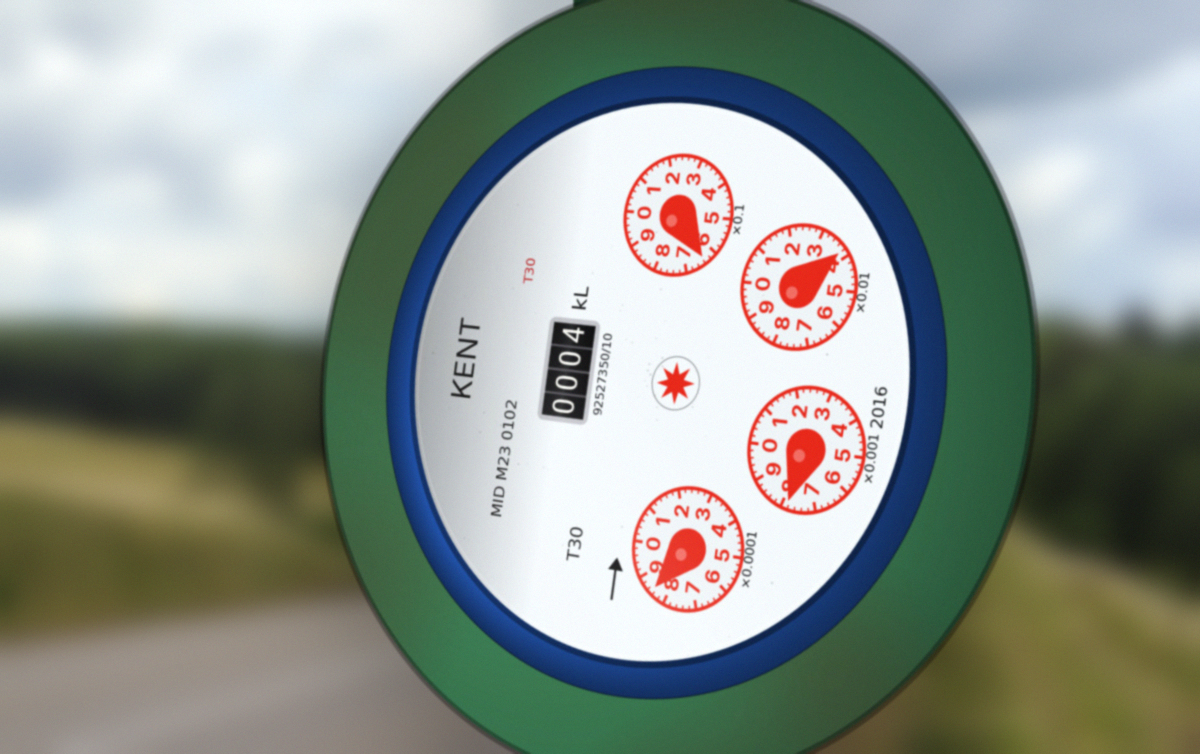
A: 4.6378 kL
